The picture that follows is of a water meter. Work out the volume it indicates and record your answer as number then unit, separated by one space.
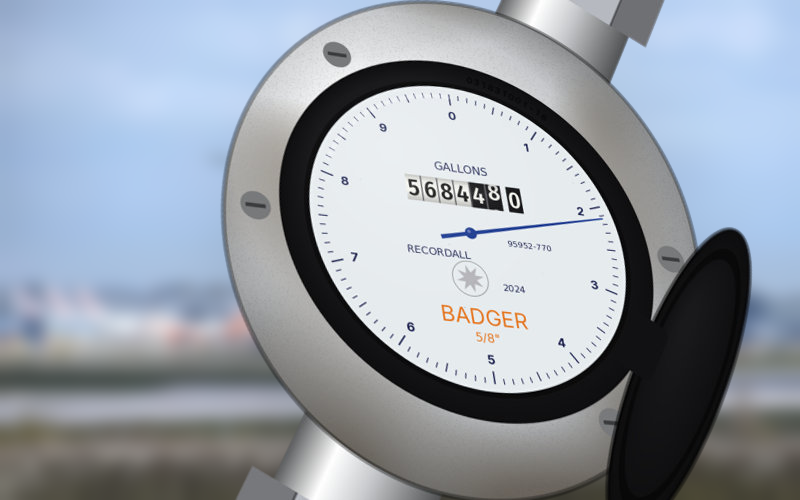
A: 5684482.1 gal
